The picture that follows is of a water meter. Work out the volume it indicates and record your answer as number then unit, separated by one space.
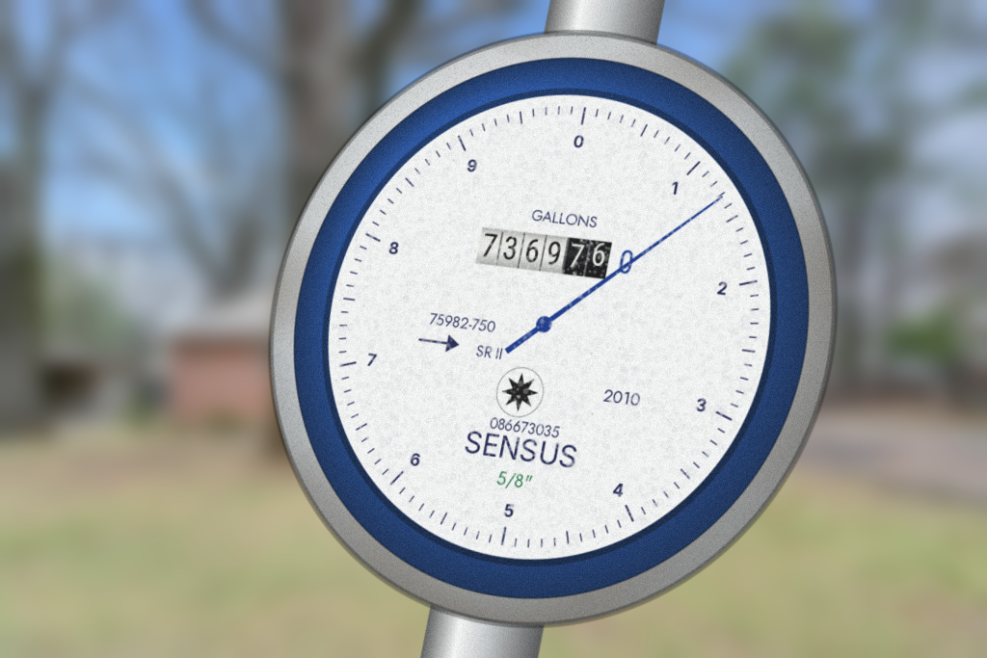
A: 7369761.3 gal
